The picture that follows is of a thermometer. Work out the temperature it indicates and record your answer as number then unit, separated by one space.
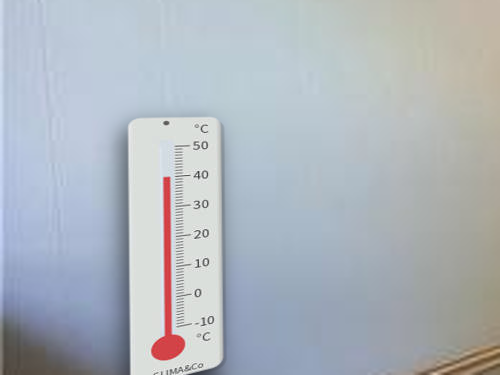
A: 40 °C
